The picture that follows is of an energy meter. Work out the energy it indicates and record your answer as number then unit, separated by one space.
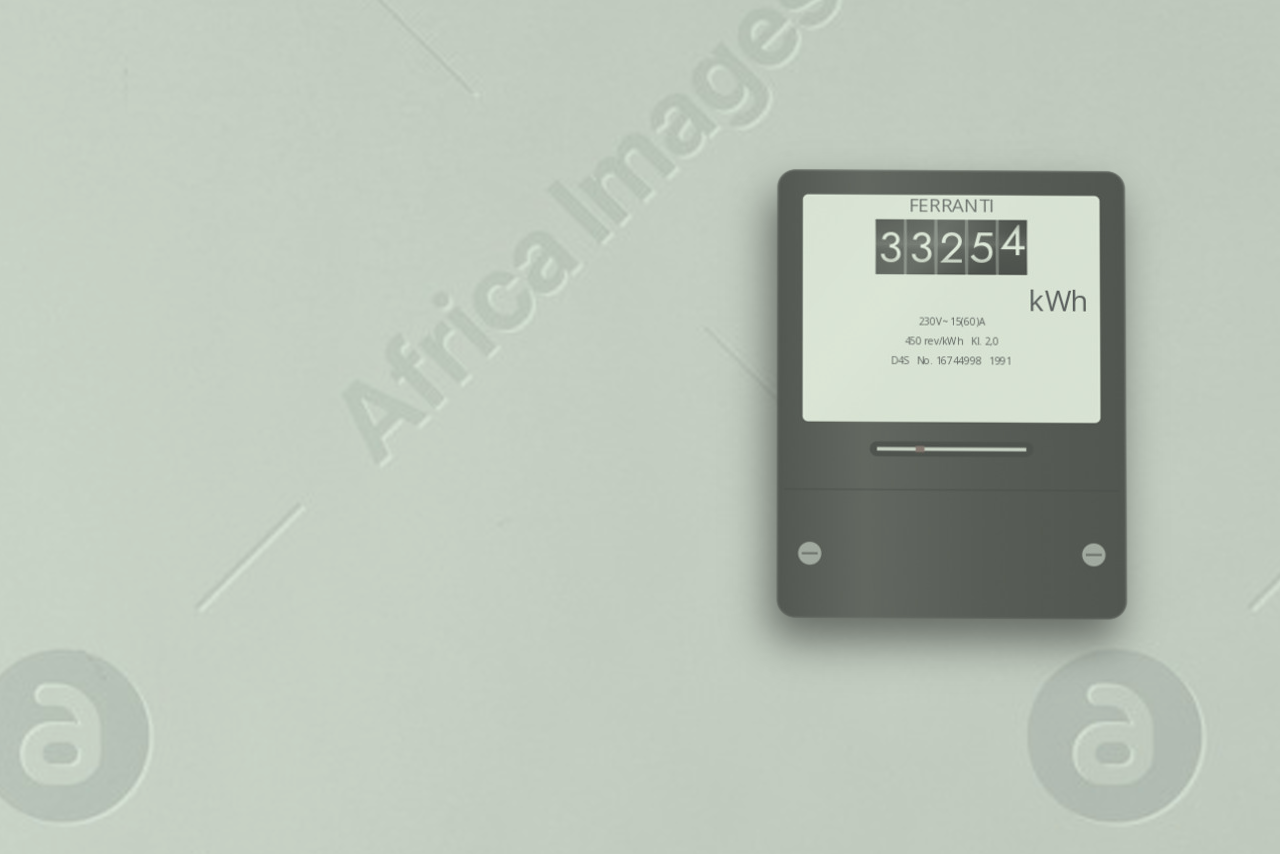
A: 33254 kWh
